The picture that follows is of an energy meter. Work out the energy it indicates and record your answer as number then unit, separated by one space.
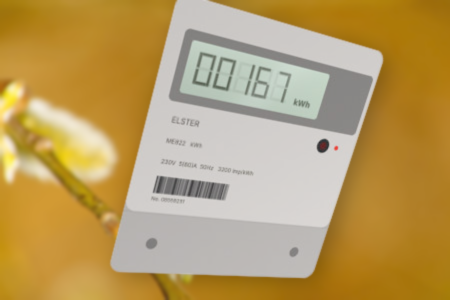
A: 167 kWh
